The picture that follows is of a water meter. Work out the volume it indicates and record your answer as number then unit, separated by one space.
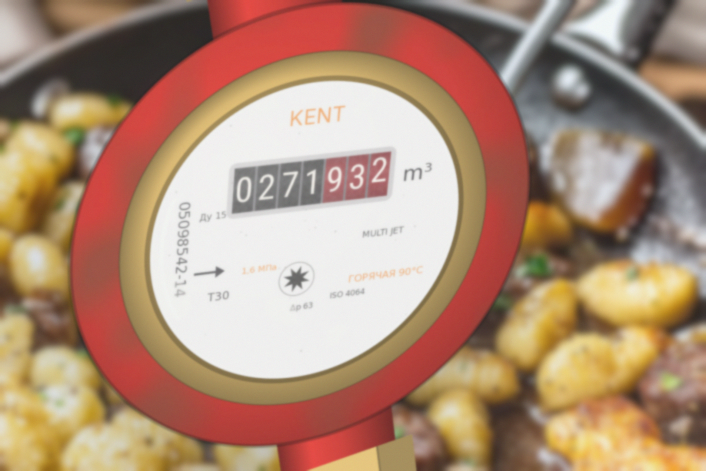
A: 271.932 m³
